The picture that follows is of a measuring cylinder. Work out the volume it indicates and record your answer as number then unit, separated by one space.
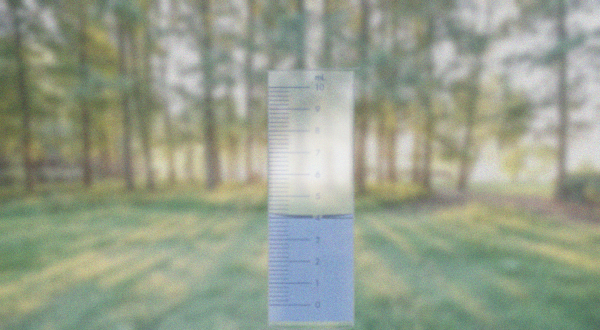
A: 4 mL
